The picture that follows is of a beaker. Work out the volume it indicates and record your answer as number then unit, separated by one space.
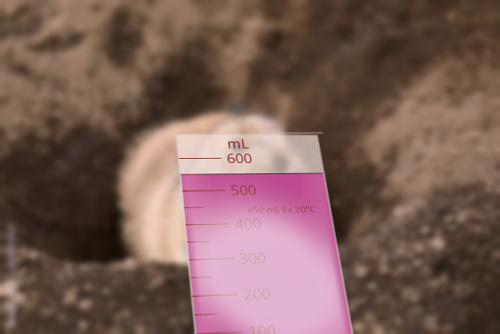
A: 550 mL
